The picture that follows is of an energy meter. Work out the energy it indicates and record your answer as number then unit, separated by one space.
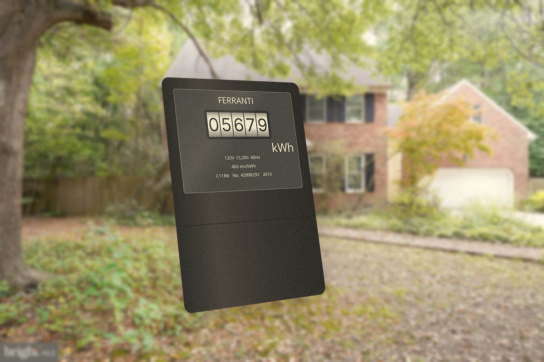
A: 5679 kWh
